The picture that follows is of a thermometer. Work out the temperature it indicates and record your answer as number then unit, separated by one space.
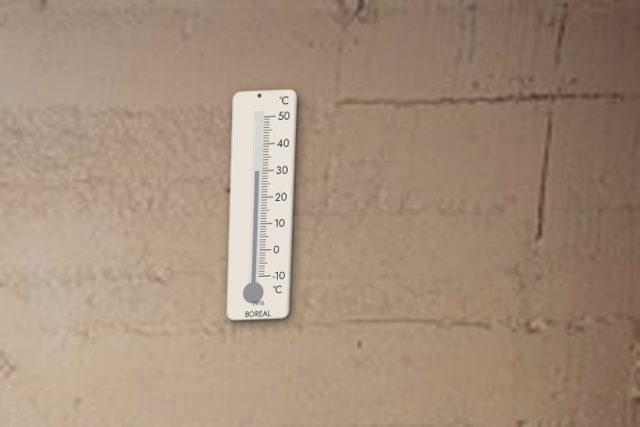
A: 30 °C
